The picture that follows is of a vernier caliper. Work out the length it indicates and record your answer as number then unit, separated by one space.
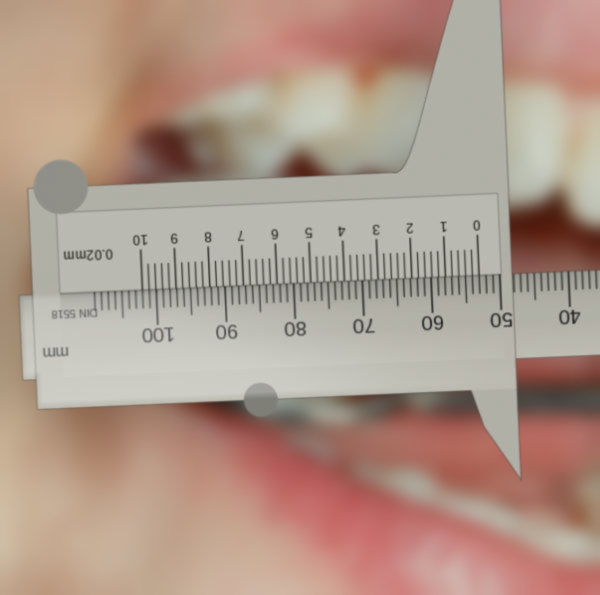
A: 53.0 mm
